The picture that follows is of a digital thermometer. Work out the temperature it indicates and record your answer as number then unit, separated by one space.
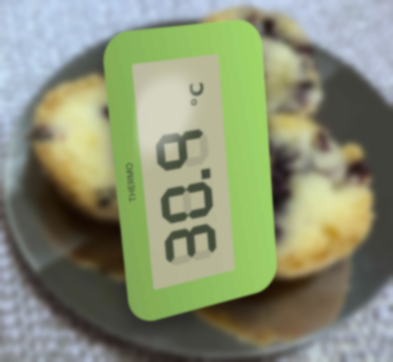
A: 30.9 °C
